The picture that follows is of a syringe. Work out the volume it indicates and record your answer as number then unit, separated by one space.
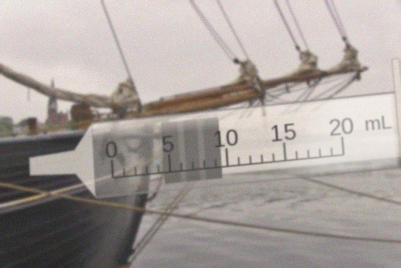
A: 4.5 mL
